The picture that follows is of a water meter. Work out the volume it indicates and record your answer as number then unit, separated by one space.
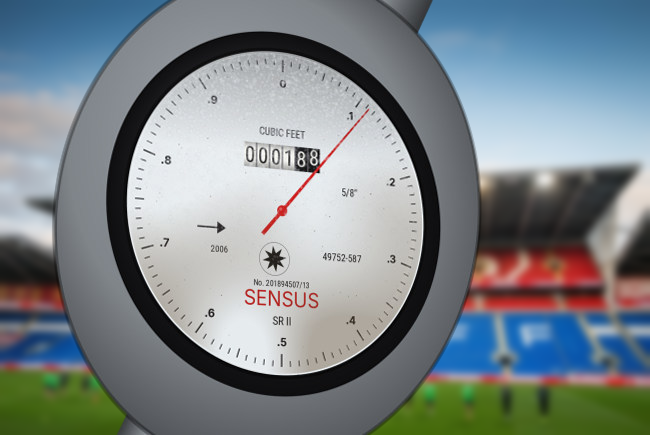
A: 188.11 ft³
